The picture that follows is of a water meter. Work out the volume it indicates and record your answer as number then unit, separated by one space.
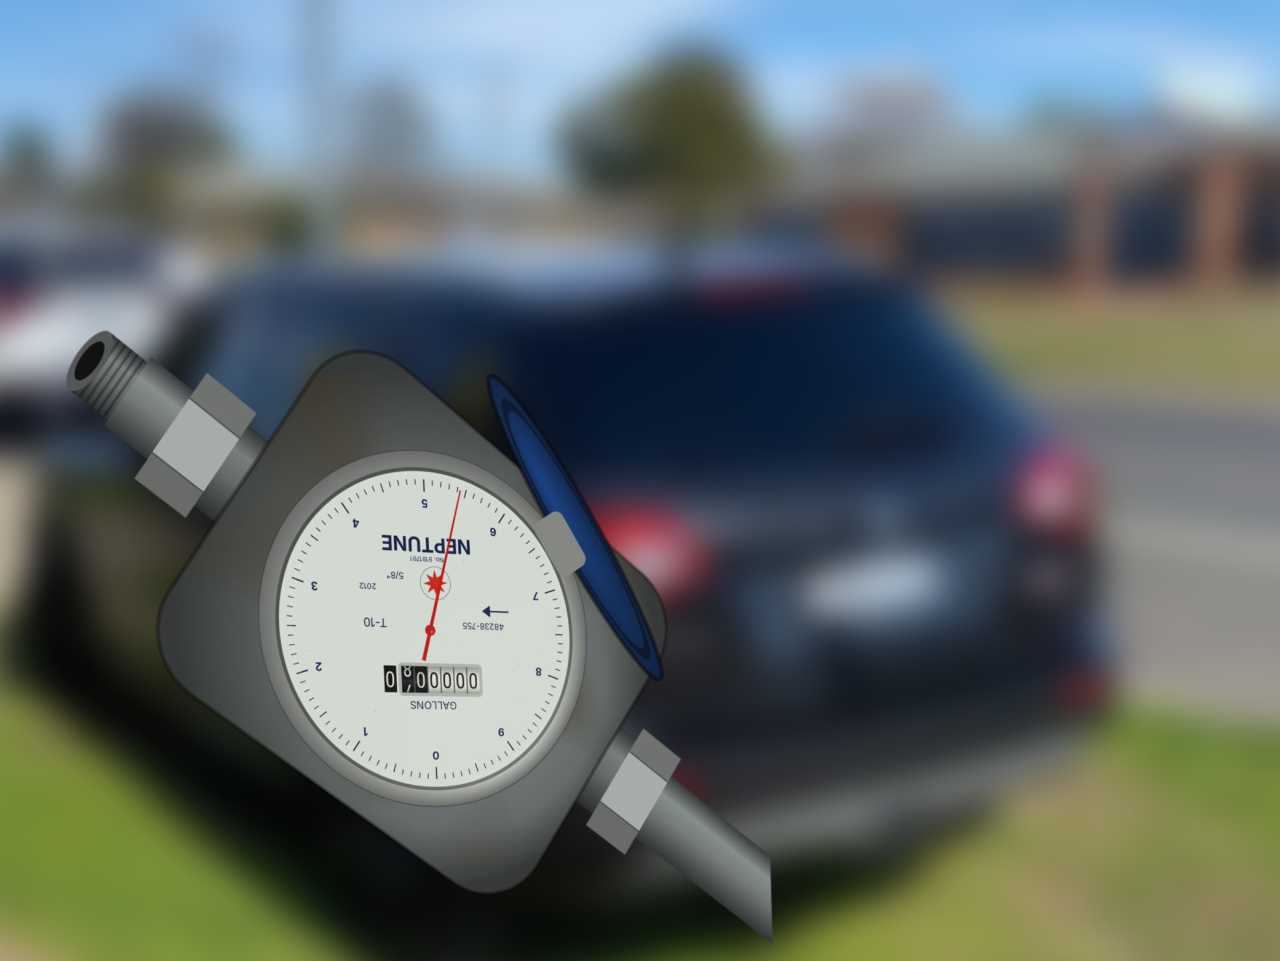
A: 75.4 gal
